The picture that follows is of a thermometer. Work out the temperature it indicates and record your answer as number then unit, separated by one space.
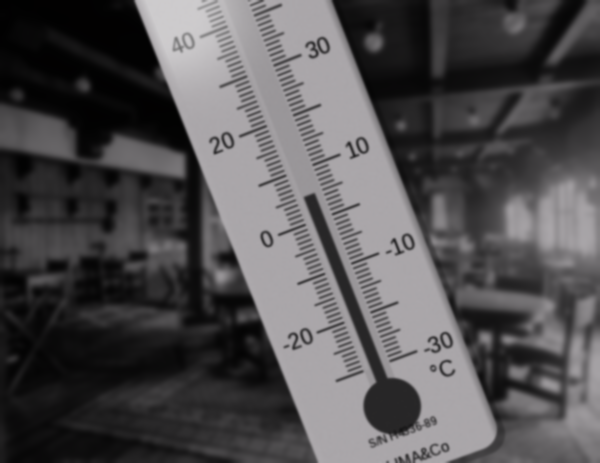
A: 5 °C
